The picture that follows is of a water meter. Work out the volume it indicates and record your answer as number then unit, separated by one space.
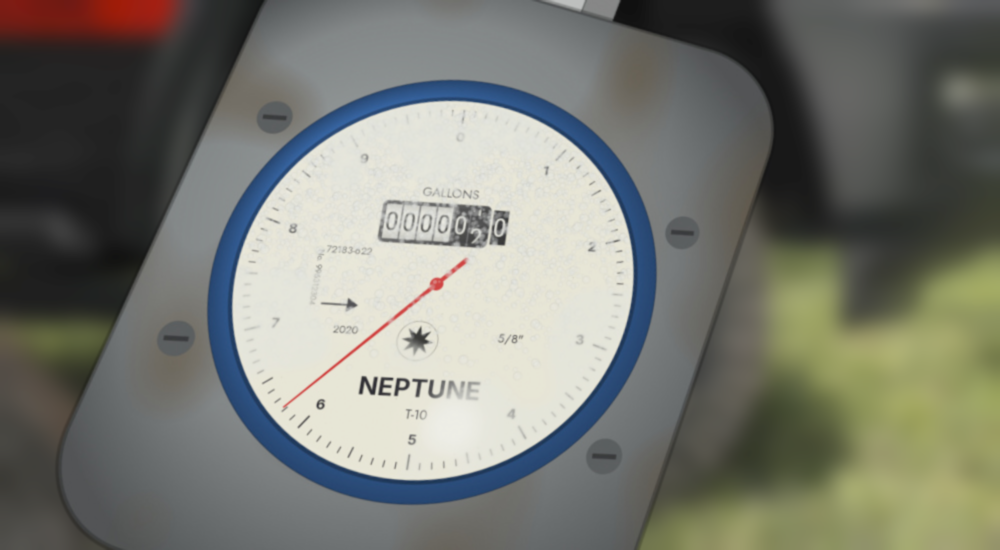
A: 16.2 gal
